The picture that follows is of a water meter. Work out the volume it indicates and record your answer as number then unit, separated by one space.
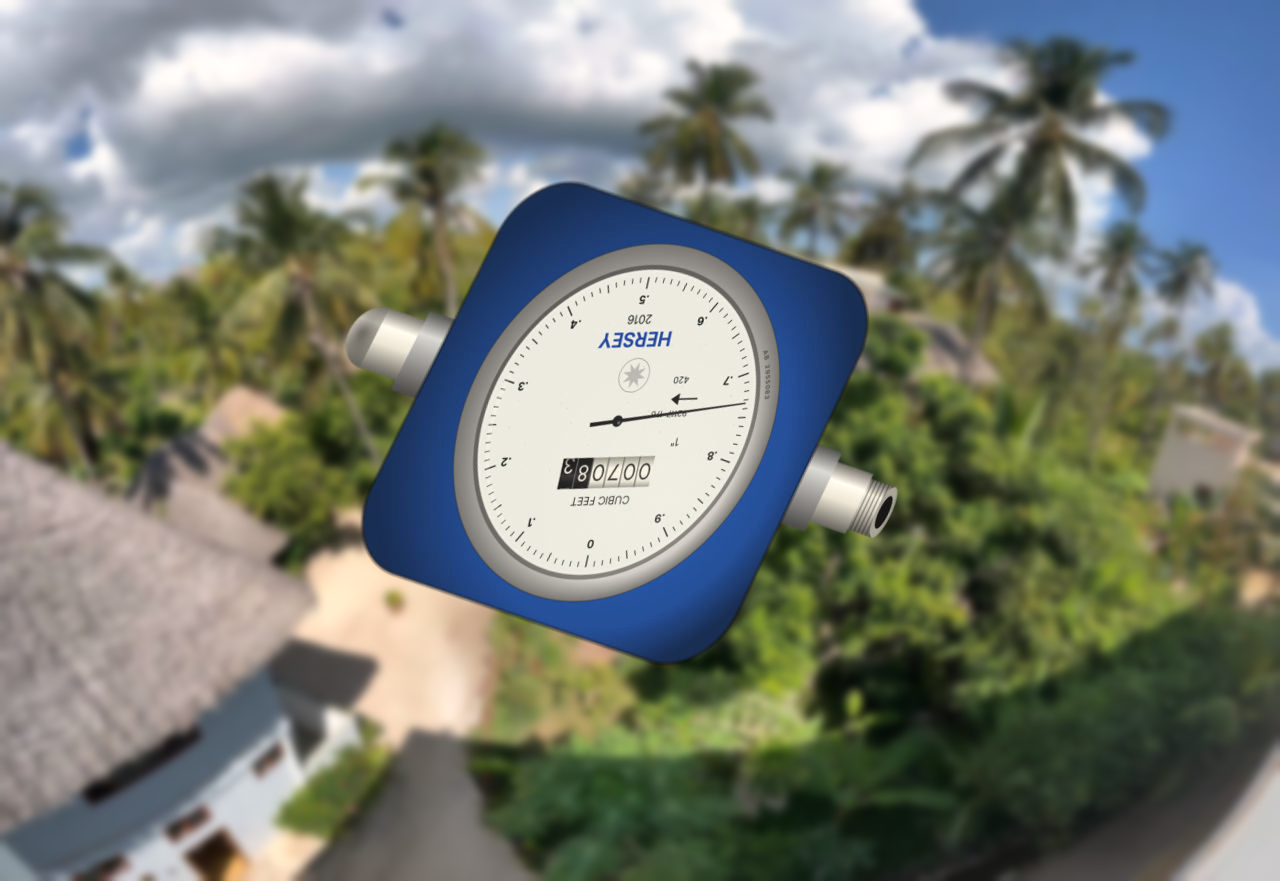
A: 7082.73 ft³
